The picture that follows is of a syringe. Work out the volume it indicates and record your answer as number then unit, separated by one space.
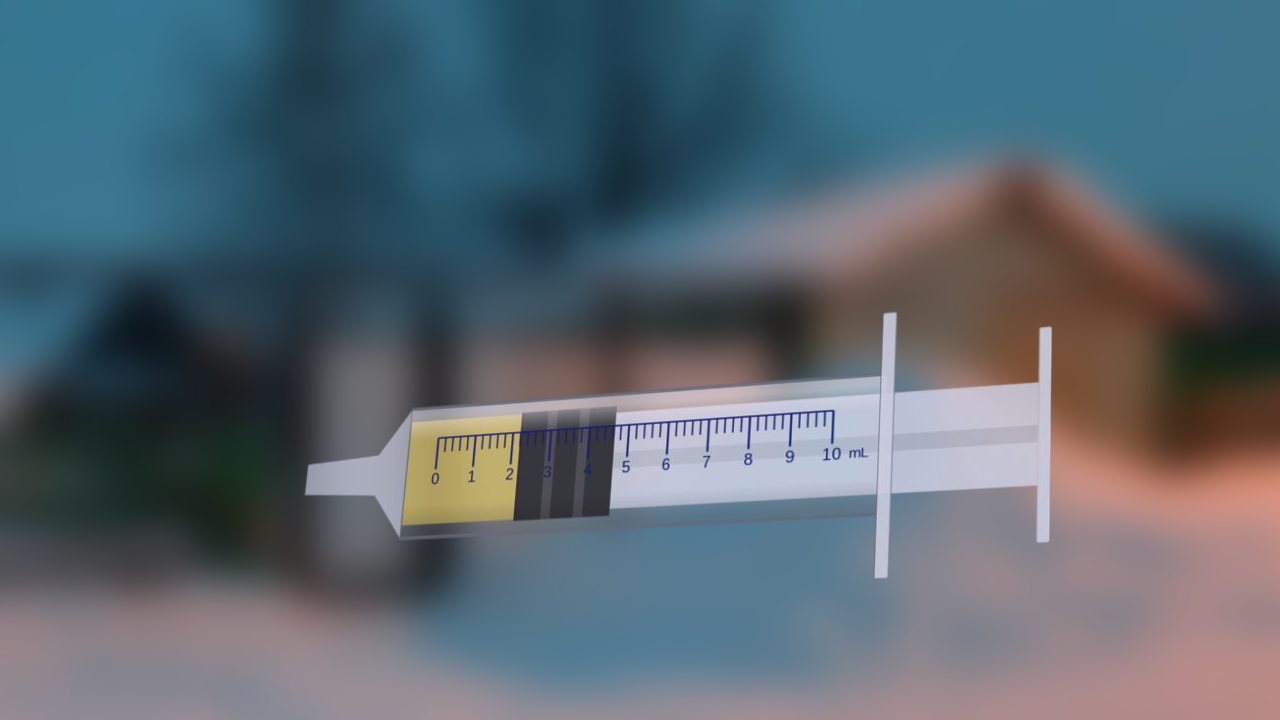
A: 2.2 mL
